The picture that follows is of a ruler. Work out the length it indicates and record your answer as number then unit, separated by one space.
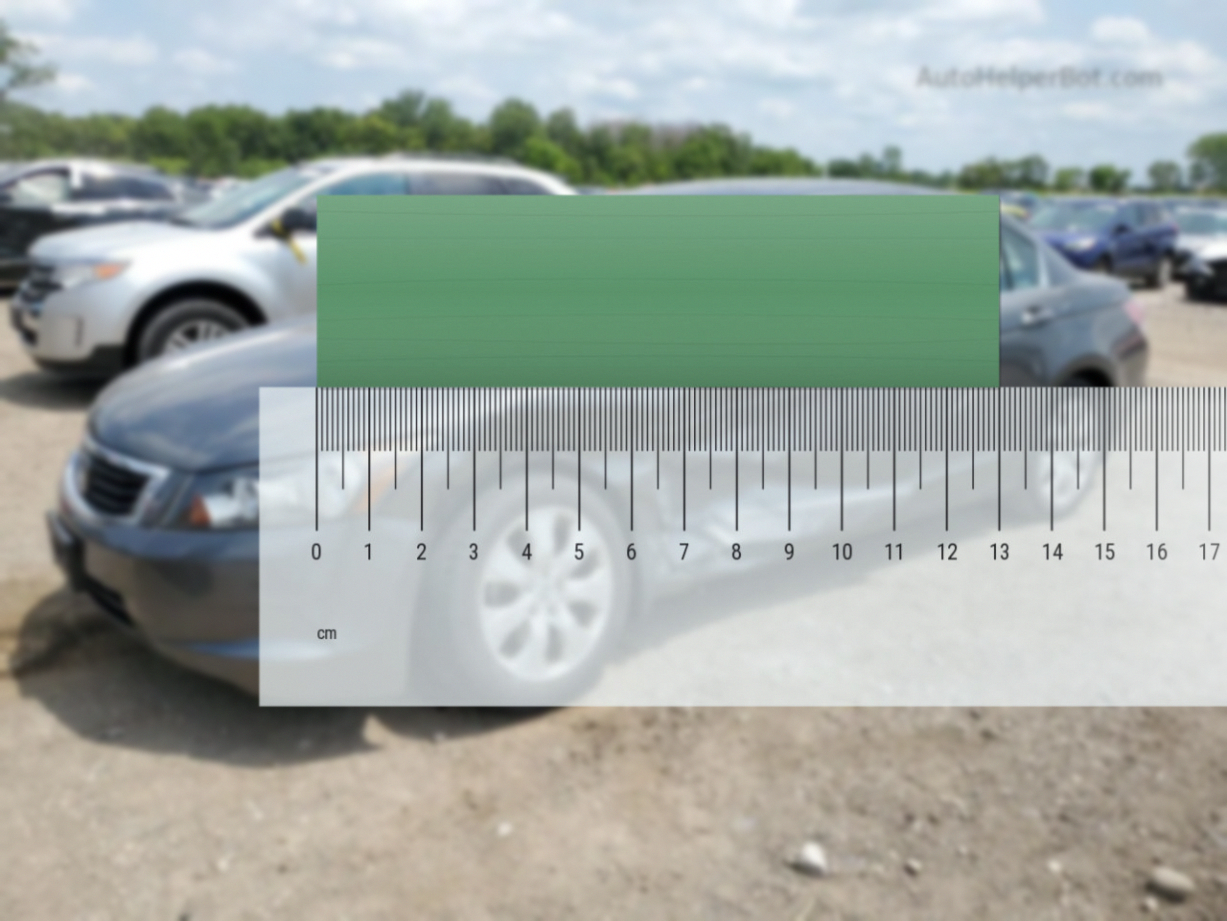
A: 13 cm
